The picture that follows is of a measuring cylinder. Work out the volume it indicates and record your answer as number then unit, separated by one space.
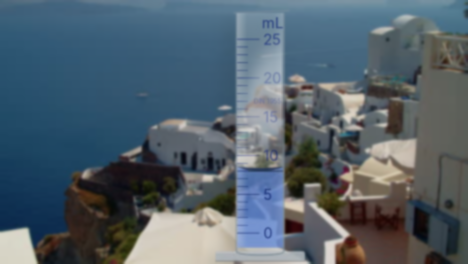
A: 8 mL
